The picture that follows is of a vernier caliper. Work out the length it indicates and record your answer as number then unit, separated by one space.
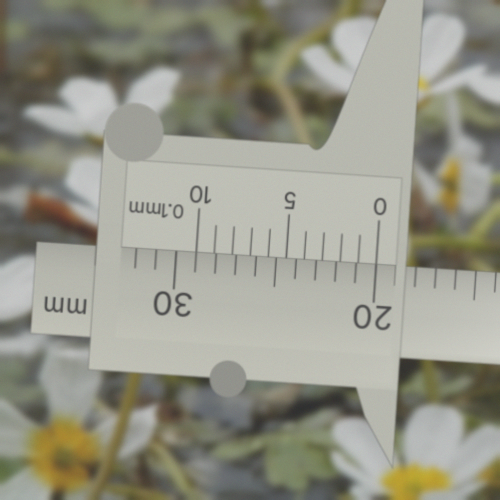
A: 20.0 mm
